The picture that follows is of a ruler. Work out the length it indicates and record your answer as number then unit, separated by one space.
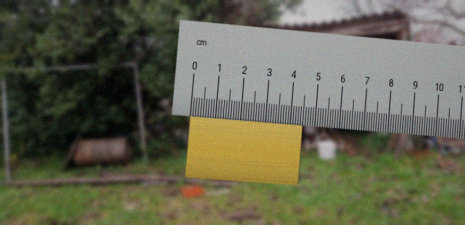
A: 4.5 cm
